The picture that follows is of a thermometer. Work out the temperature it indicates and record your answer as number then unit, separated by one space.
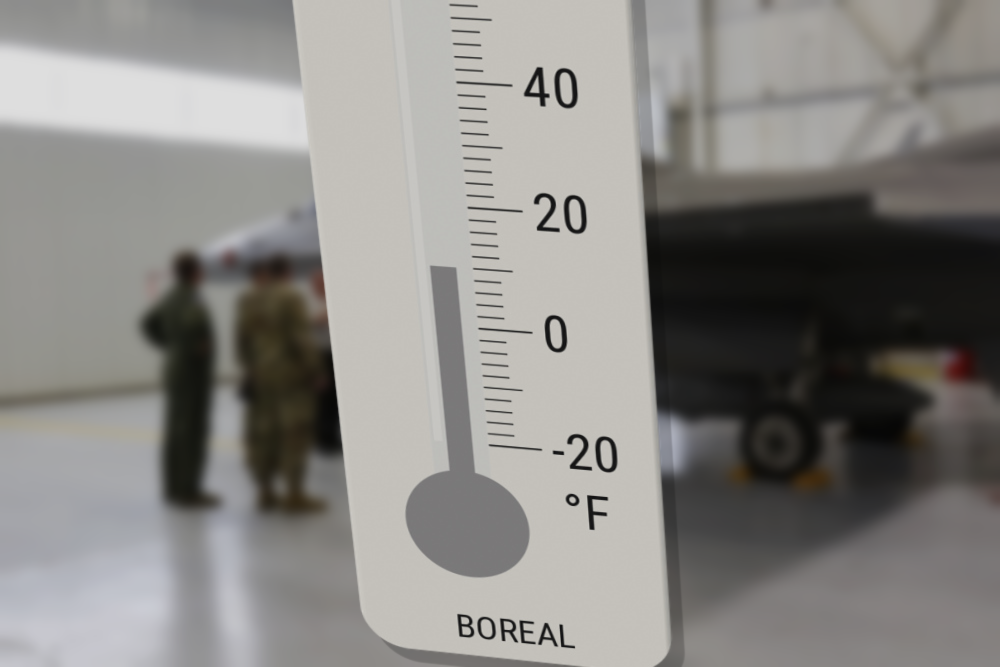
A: 10 °F
